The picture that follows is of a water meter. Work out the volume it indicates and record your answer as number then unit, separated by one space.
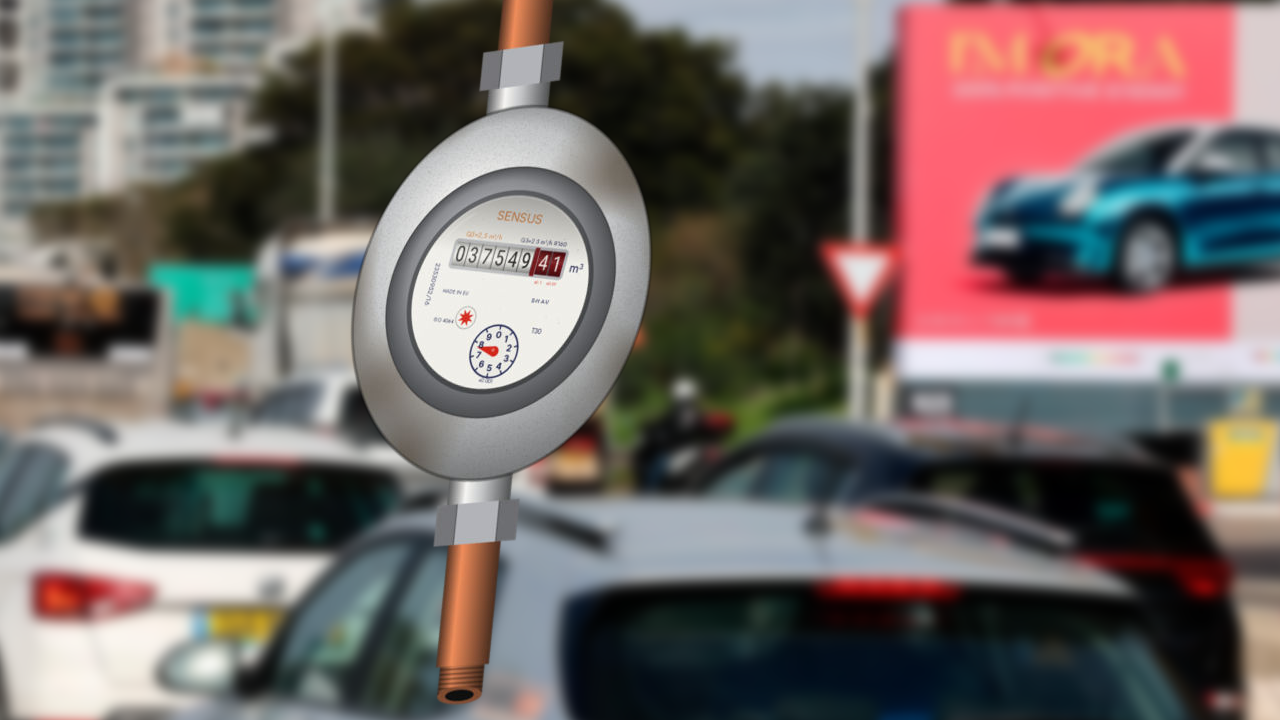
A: 37549.417 m³
